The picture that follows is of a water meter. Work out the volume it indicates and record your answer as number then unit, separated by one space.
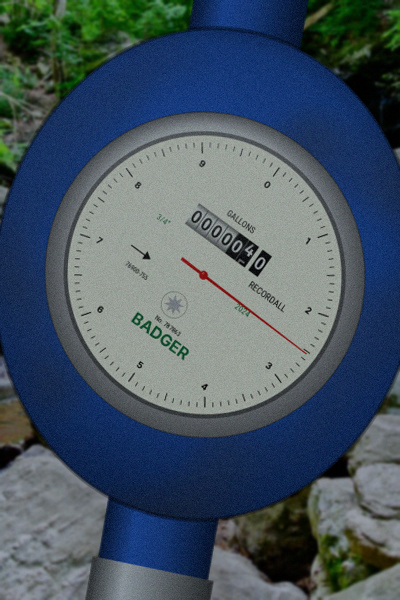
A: 42.5 gal
